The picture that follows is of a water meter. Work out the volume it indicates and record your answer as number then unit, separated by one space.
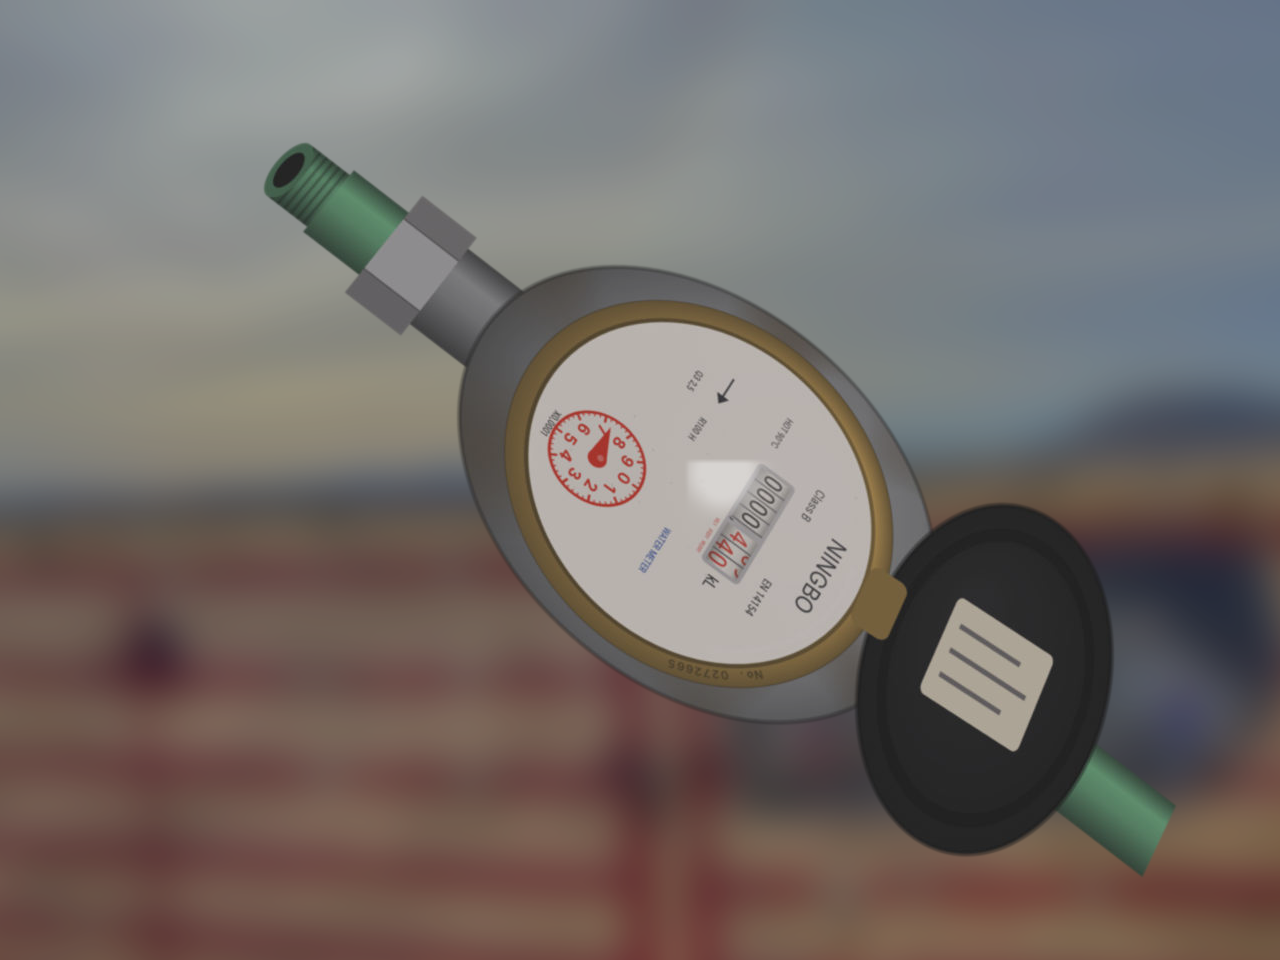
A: 0.4397 kL
